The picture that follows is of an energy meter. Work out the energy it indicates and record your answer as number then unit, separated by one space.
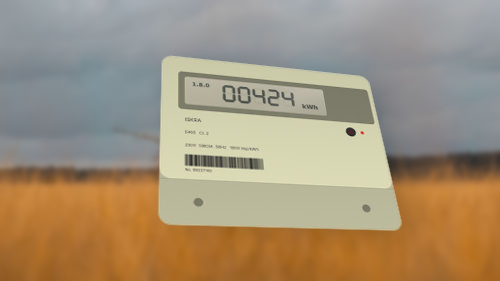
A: 424 kWh
